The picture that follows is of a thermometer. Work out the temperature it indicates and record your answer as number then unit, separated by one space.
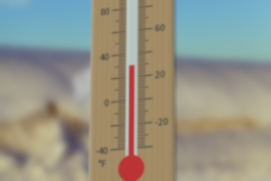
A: 30 °F
